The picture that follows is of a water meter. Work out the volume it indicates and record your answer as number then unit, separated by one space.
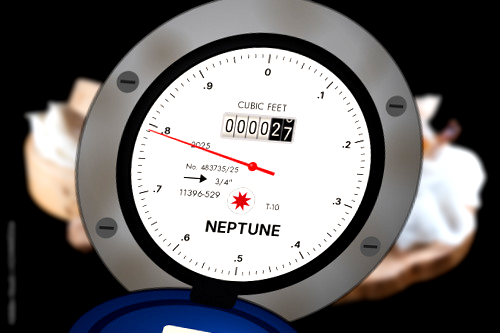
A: 26.79 ft³
